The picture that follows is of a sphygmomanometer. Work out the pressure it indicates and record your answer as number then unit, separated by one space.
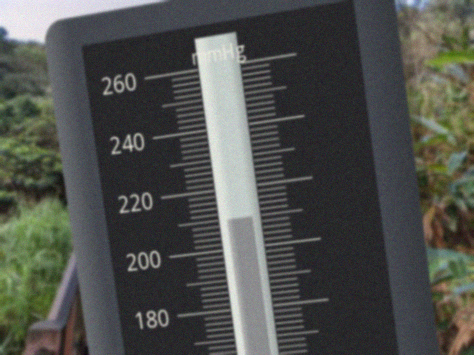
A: 210 mmHg
